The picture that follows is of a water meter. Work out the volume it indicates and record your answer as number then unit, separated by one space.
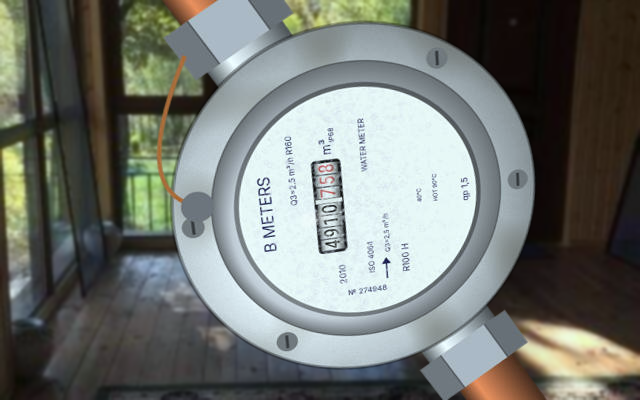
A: 4910.758 m³
